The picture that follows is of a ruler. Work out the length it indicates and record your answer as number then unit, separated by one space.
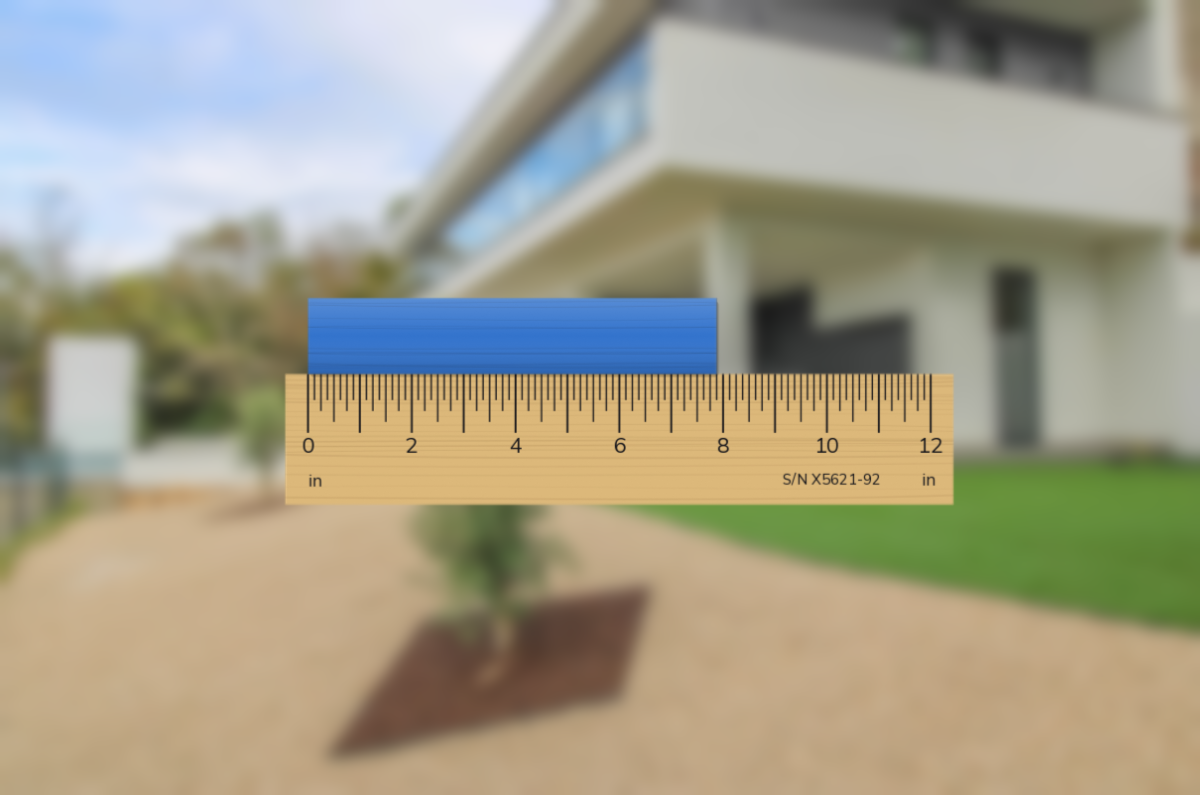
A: 7.875 in
